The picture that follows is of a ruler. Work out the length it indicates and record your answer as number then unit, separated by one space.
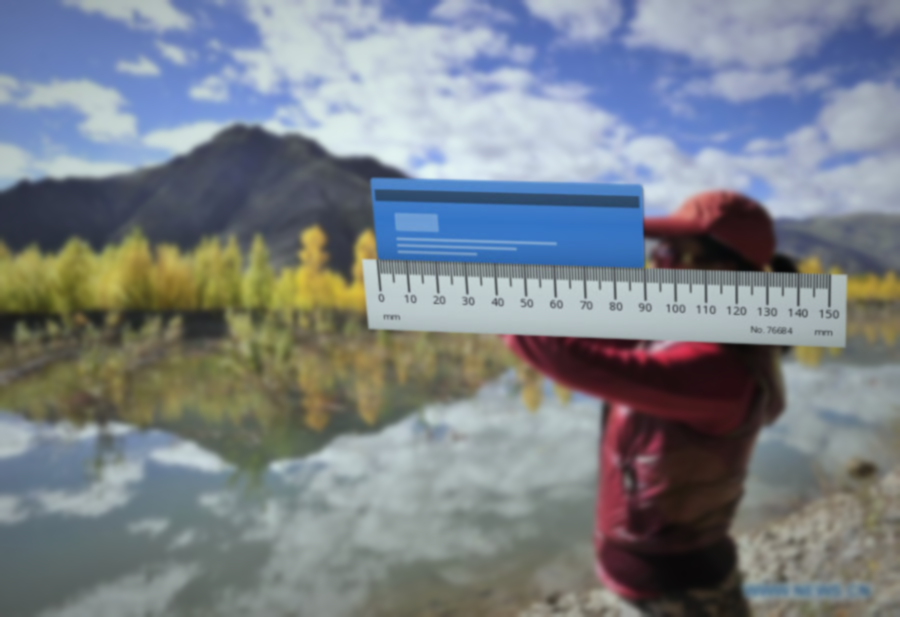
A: 90 mm
